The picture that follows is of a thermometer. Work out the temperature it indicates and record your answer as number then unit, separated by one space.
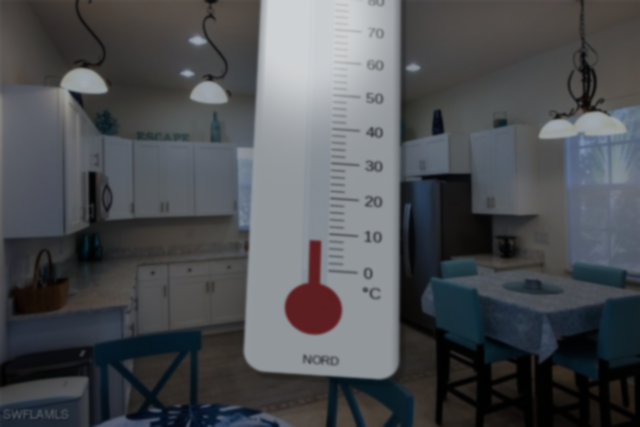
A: 8 °C
